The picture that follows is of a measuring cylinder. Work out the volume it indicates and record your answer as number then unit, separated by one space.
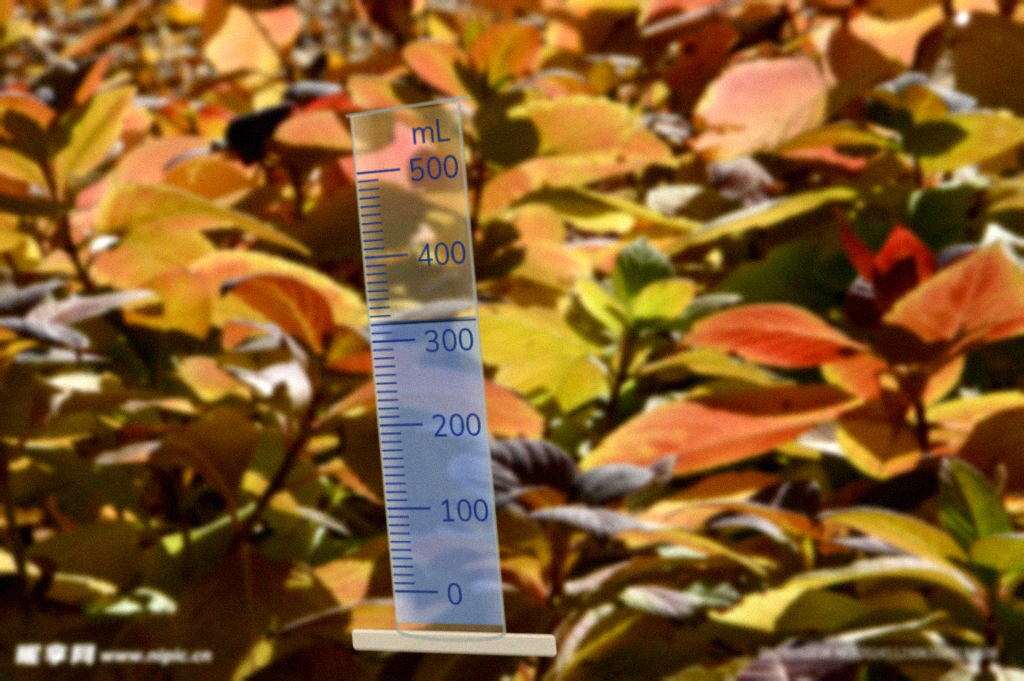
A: 320 mL
